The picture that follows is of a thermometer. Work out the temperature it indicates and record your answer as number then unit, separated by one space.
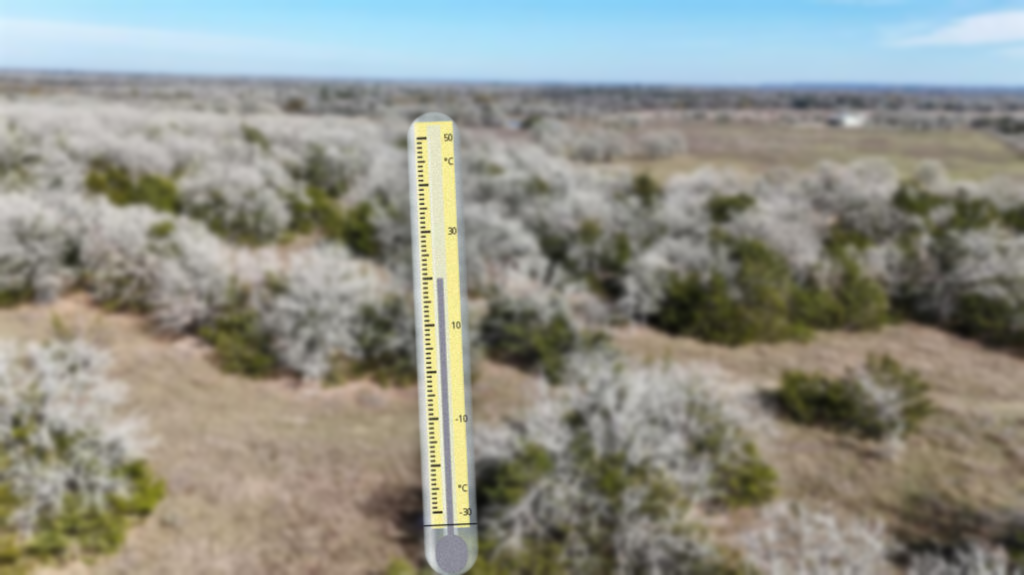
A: 20 °C
